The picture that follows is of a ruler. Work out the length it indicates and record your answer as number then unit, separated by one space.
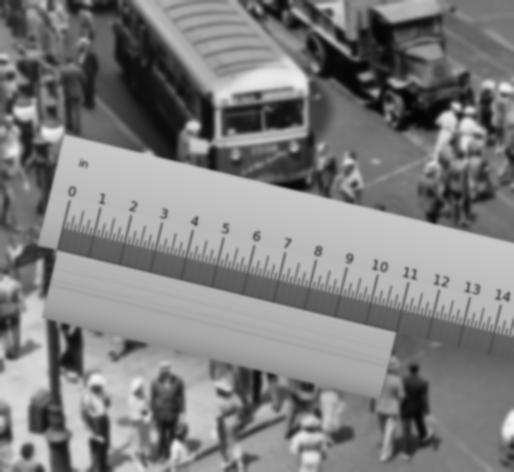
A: 11 in
